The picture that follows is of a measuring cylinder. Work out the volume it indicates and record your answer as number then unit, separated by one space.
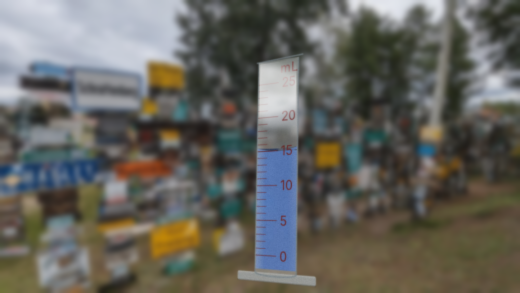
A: 15 mL
